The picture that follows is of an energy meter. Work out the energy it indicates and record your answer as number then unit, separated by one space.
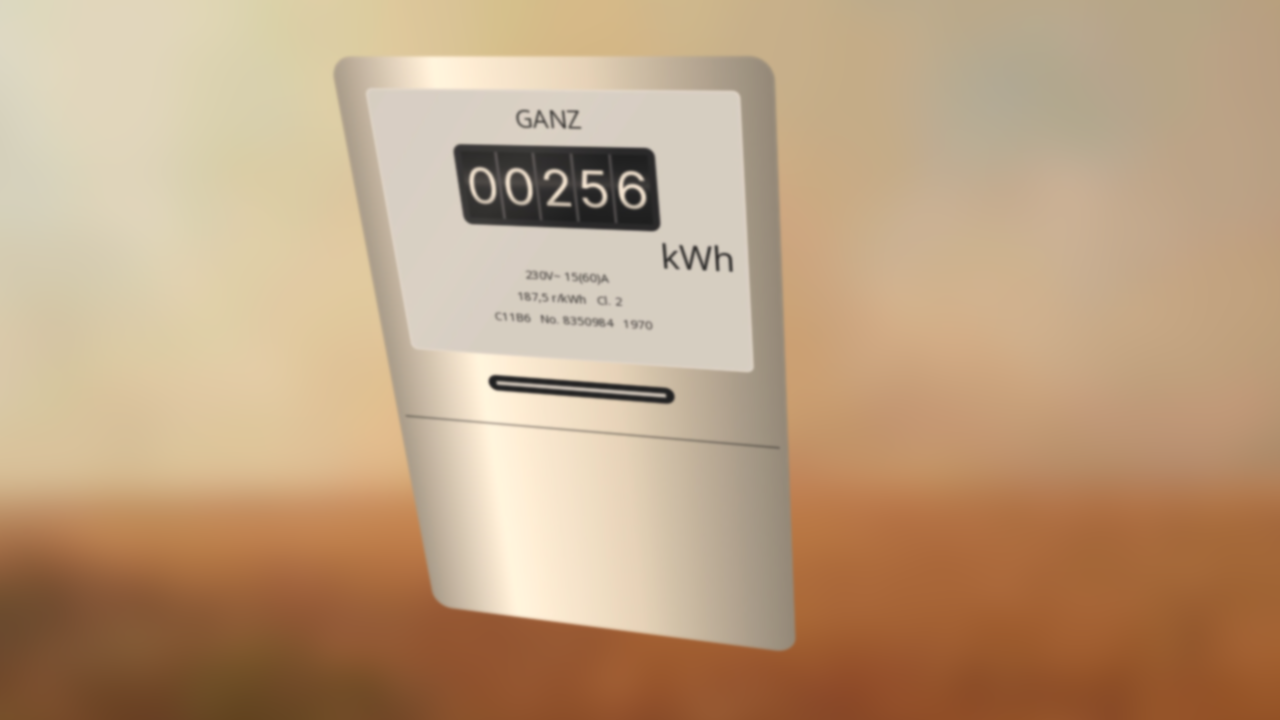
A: 256 kWh
